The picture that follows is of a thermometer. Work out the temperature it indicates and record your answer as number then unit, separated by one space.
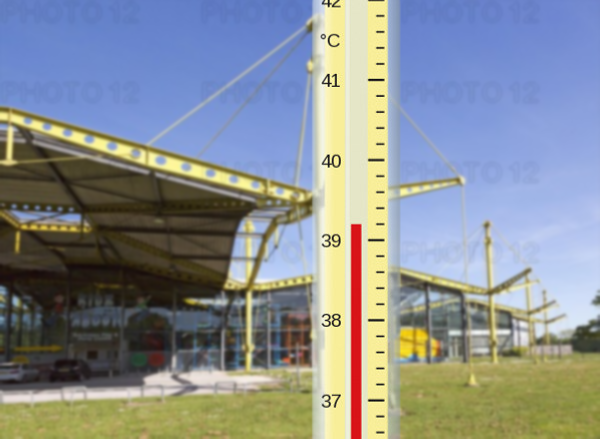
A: 39.2 °C
